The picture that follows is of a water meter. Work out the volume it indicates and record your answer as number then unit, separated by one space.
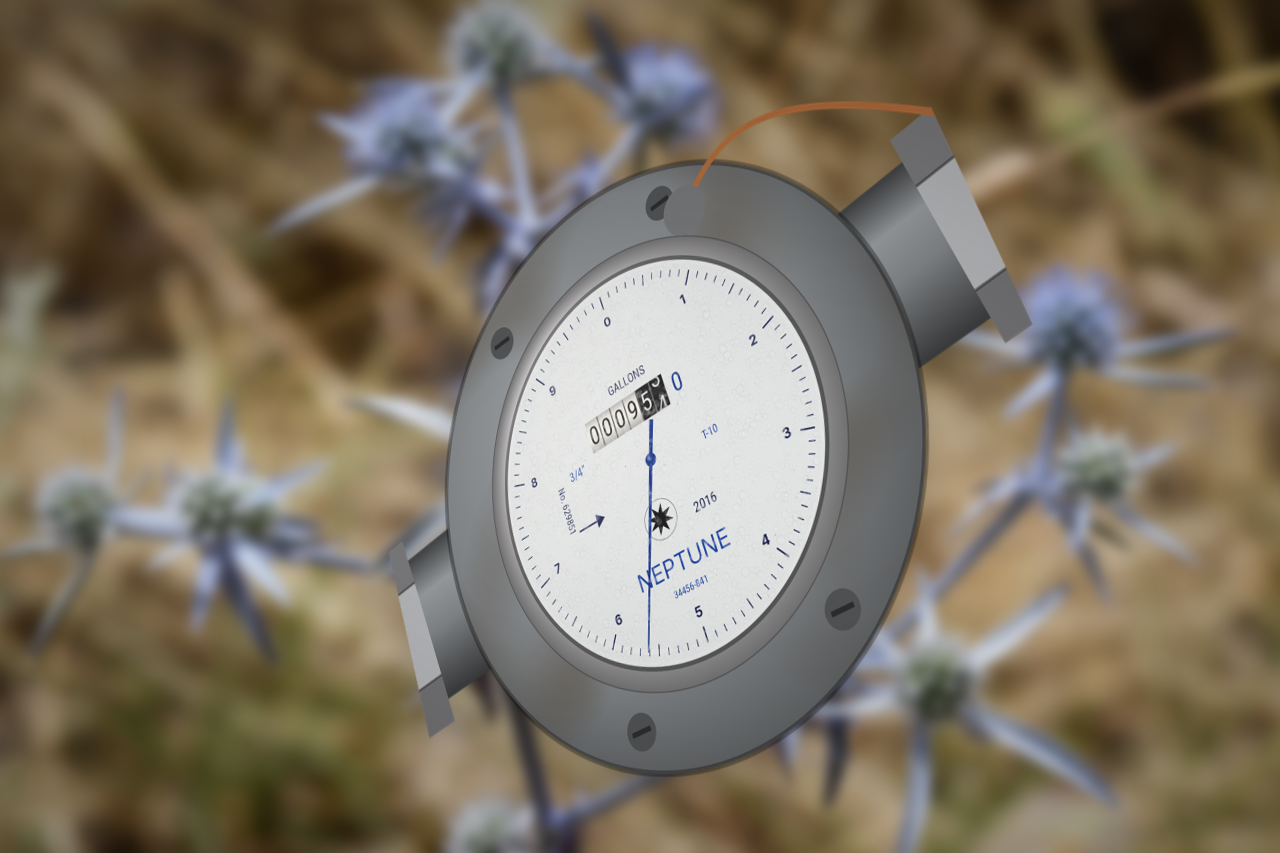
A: 9535.6 gal
